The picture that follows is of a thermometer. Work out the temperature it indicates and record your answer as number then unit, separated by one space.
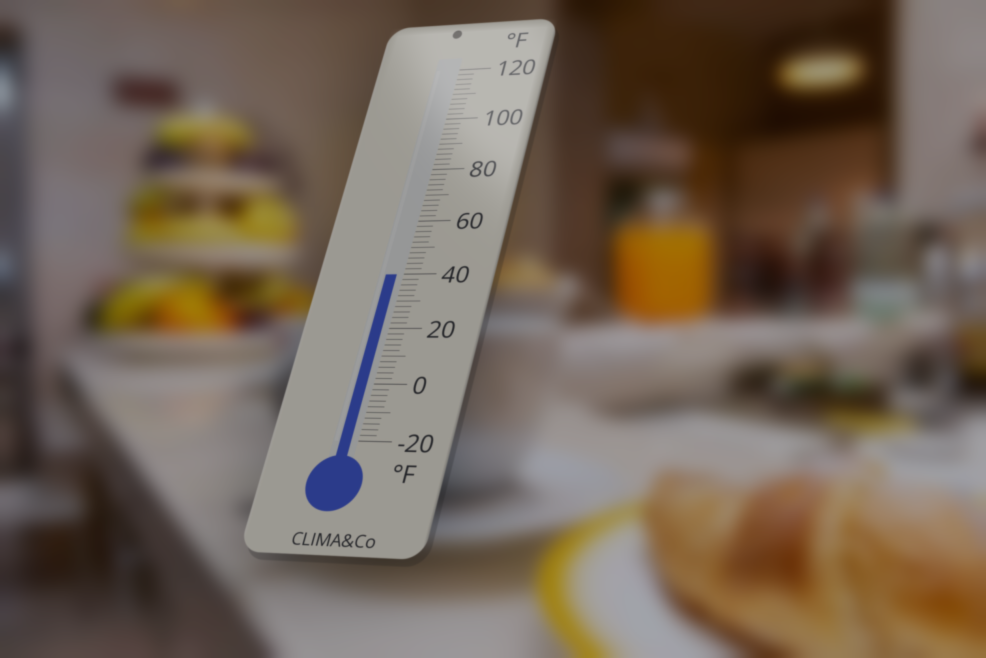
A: 40 °F
